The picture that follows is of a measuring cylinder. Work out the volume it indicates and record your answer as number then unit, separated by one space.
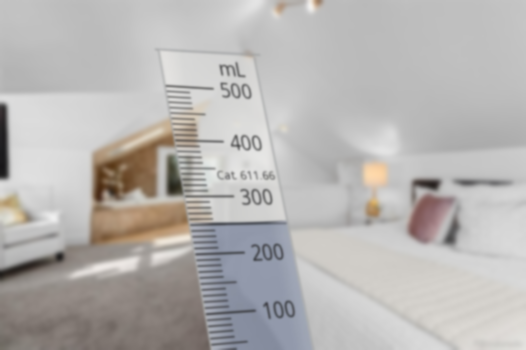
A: 250 mL
